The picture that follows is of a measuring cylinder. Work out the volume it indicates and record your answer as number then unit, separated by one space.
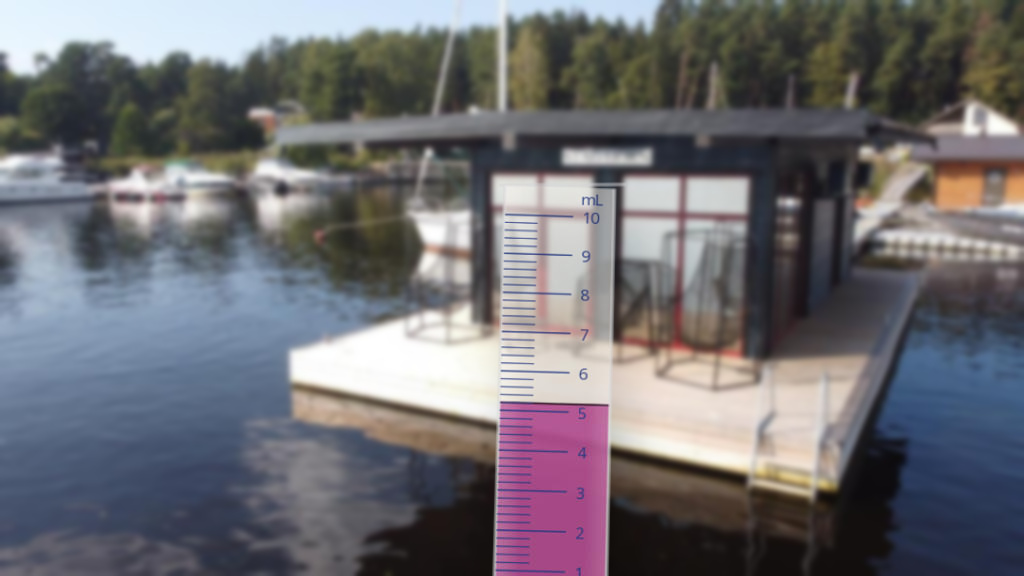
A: 5.2 mL
